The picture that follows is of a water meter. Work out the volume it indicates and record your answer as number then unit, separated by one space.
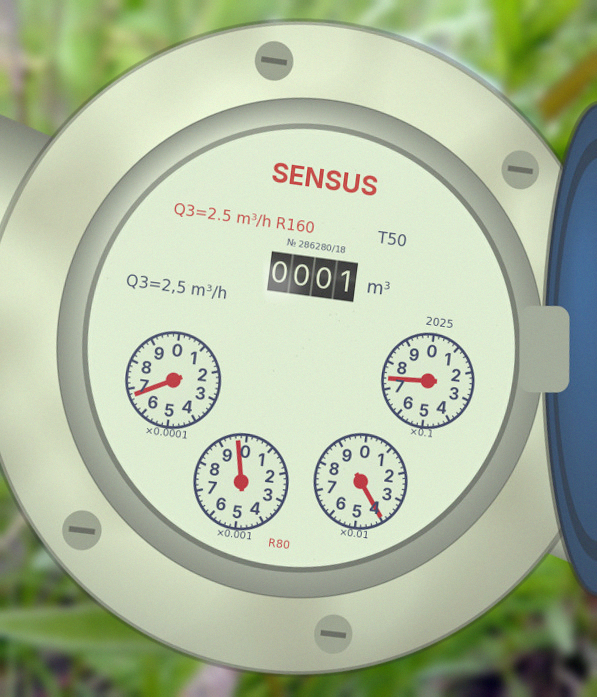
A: 1.7396 m³
